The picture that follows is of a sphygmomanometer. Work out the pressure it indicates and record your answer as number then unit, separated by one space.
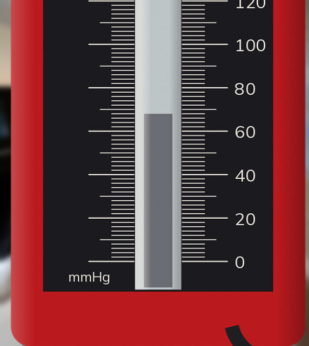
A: 68 mmHg
